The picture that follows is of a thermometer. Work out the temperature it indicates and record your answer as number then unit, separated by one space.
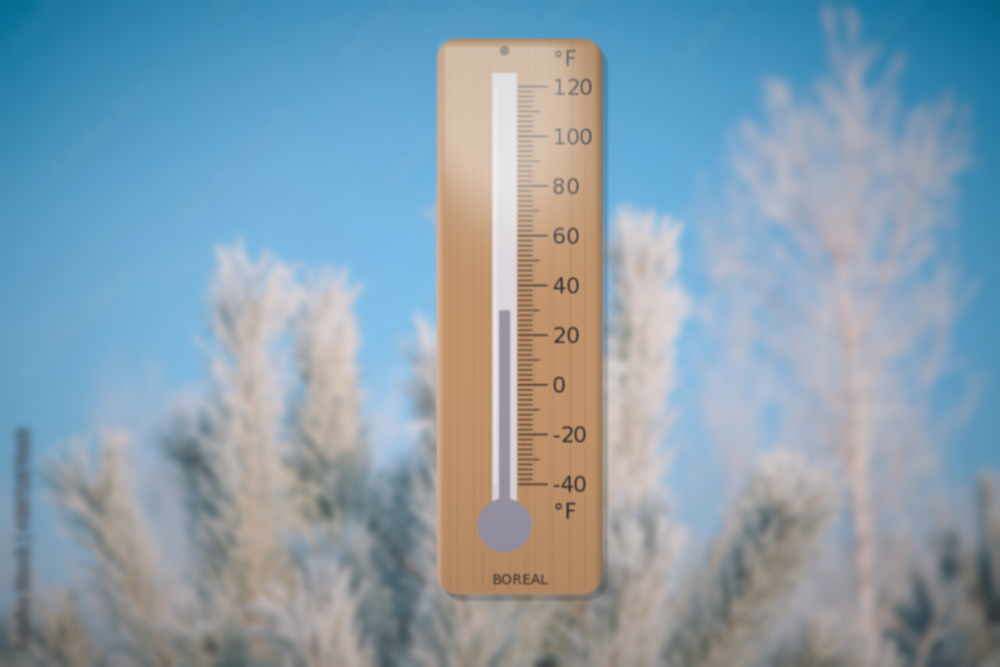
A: 30 °F
